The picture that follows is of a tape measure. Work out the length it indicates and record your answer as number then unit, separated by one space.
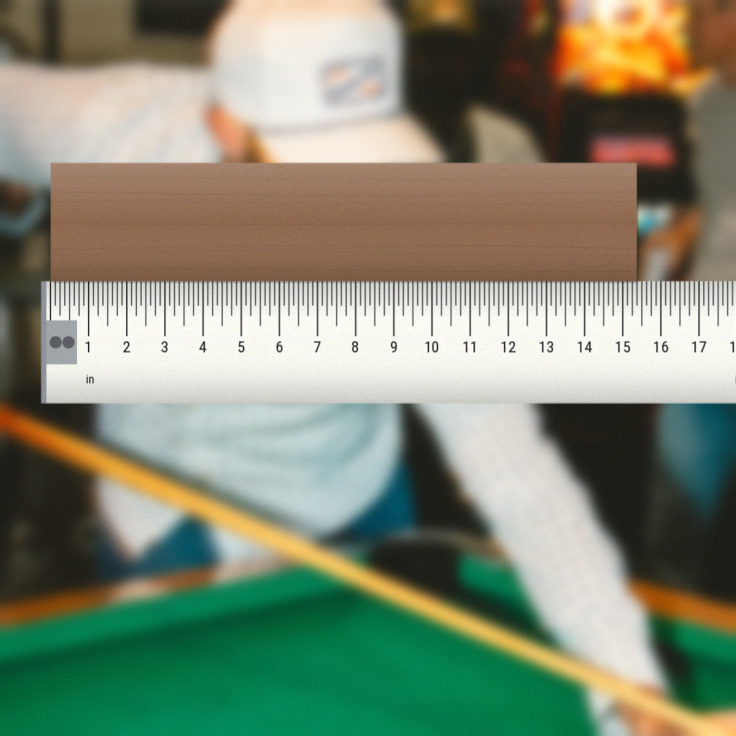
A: 15.375 in
